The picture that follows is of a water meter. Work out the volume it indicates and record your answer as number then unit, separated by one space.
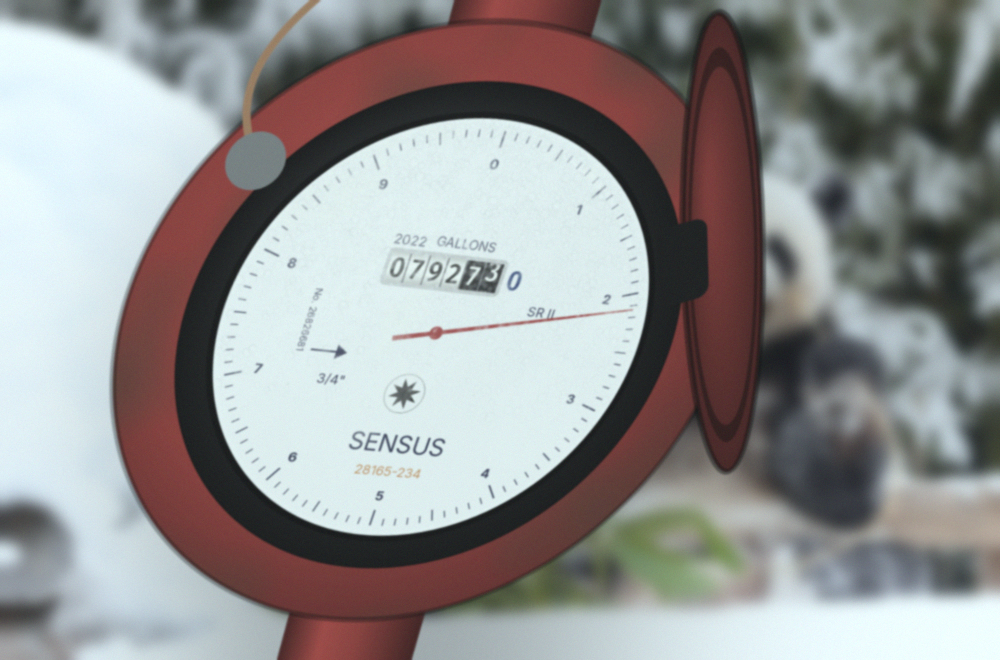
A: 792732.1 gal
